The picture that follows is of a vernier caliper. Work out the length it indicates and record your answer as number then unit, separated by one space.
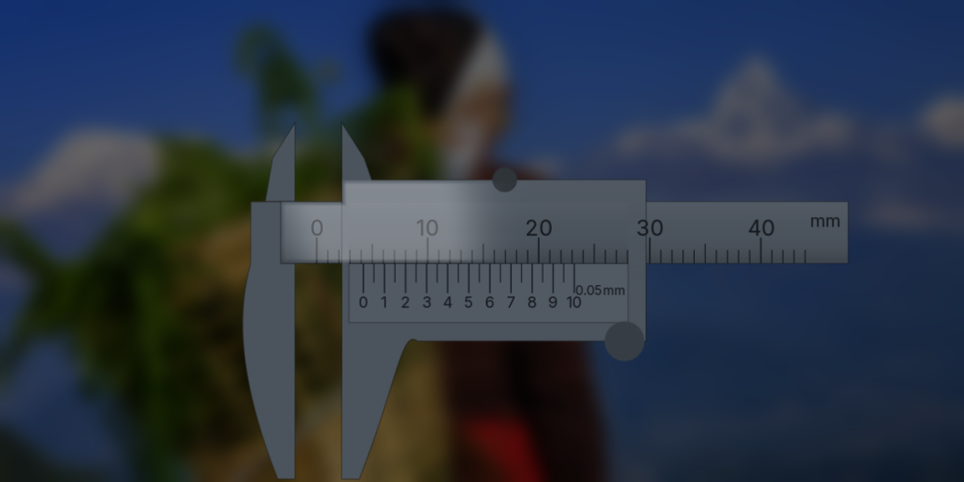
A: 4.2 mm
